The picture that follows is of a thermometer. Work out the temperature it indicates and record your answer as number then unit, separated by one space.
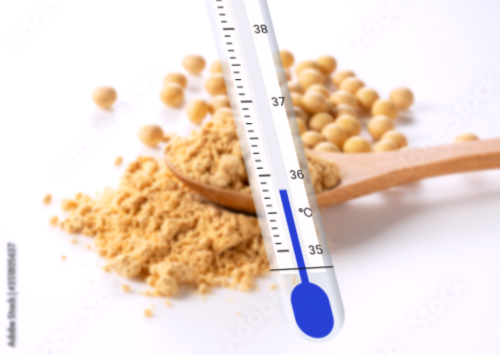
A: 35.8 °C
